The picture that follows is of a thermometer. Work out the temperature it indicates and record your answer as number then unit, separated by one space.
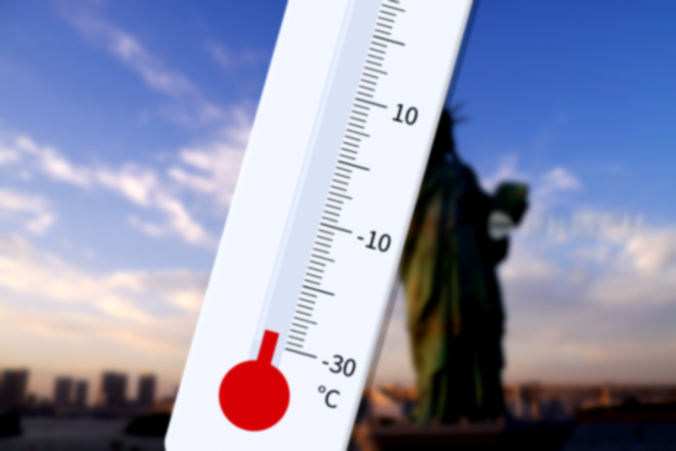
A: -28 °C
